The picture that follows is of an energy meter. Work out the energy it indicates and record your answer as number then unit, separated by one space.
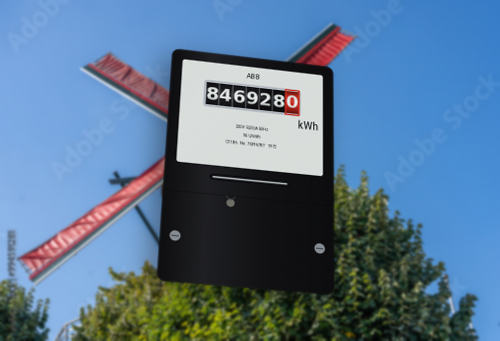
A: 846928.0 kWh
